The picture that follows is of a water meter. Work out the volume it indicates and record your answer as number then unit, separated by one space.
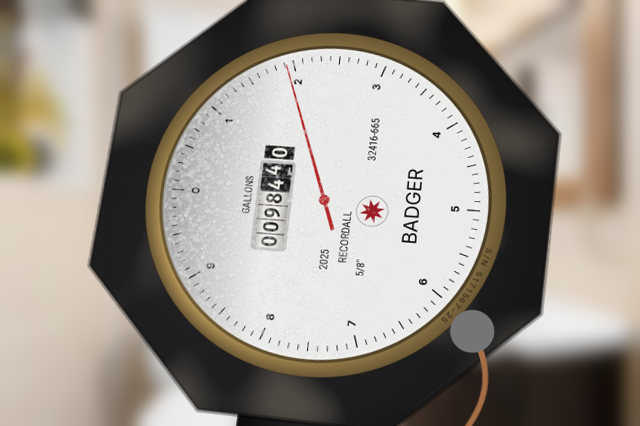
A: 98441.9 gal
